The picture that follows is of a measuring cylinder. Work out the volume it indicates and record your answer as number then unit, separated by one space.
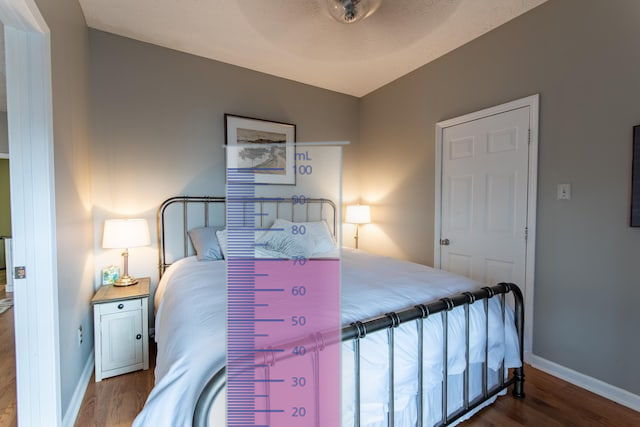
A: 70 mL
